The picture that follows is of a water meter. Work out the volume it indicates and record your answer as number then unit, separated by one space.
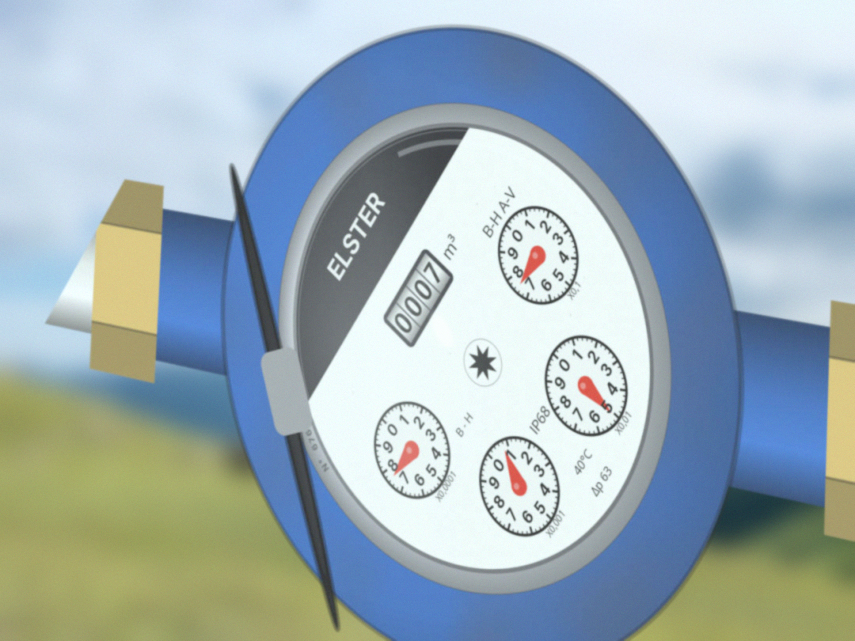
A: 7.7507 m³
